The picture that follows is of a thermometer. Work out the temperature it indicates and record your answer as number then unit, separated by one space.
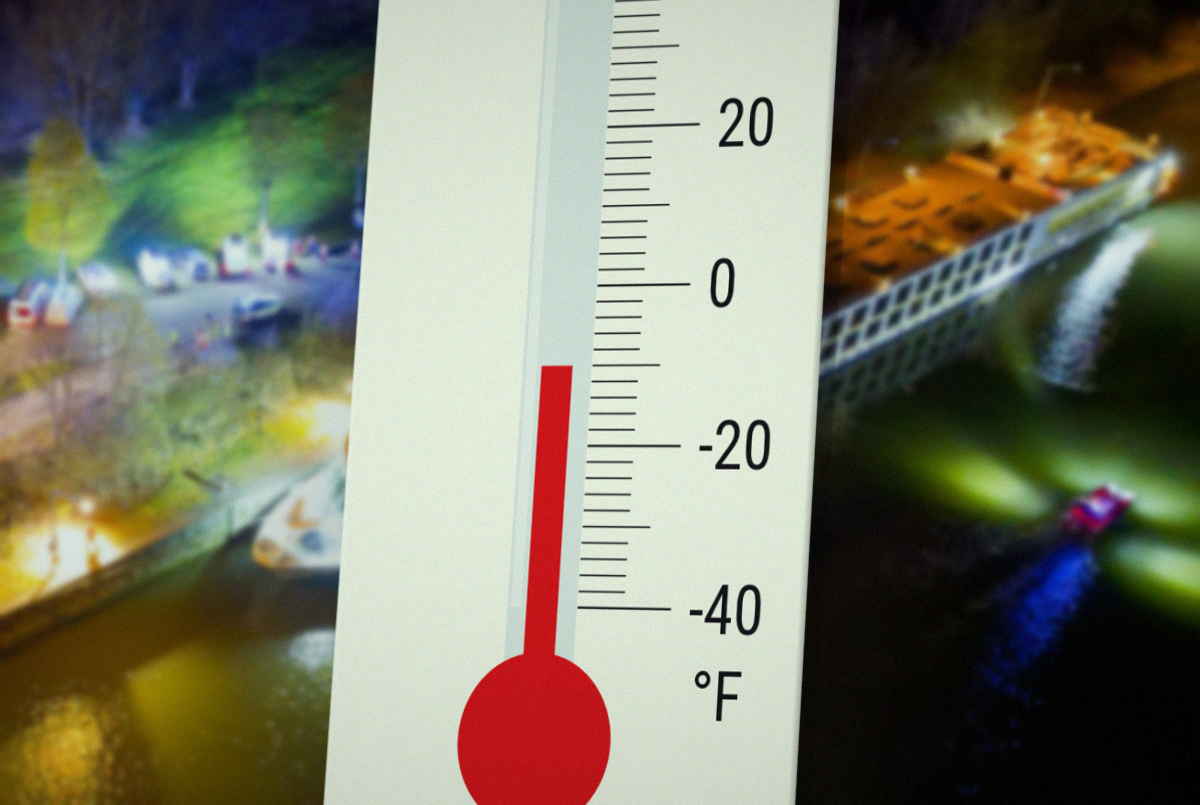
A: -10 °F
